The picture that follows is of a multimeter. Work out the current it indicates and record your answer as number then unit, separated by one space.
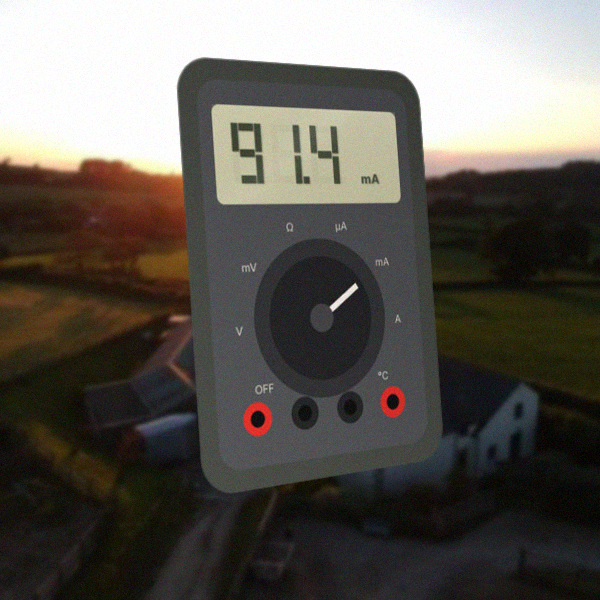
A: 91.4 mA
